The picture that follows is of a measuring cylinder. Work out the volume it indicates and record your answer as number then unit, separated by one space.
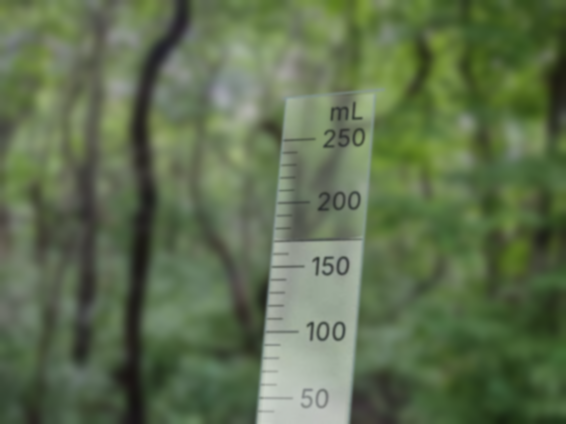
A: 170 mL
